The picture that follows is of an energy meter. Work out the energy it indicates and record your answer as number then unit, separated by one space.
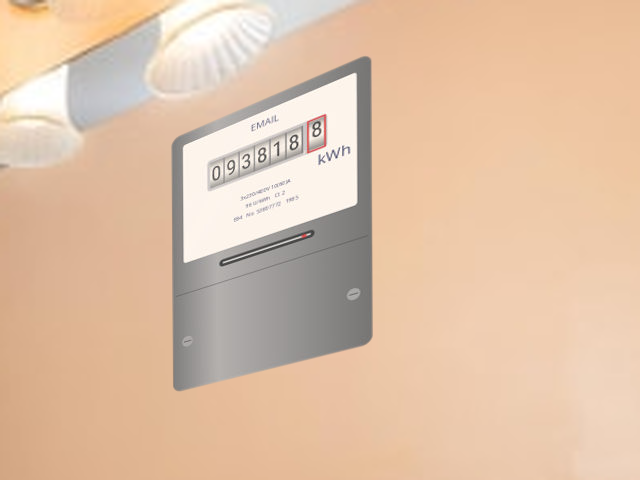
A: 93818.8 kWh
